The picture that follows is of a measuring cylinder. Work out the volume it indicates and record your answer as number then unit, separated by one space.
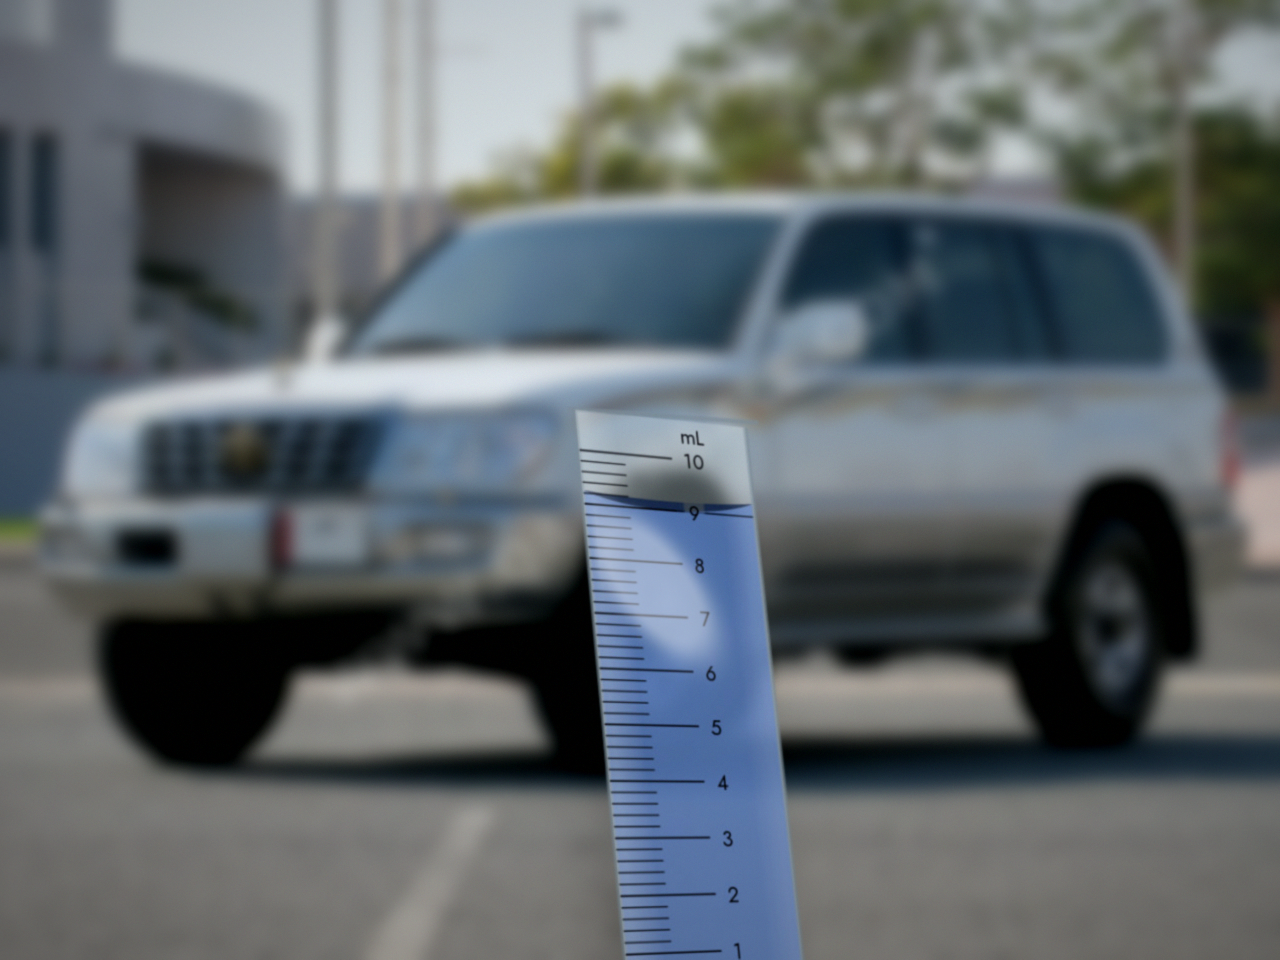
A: 9 mL
